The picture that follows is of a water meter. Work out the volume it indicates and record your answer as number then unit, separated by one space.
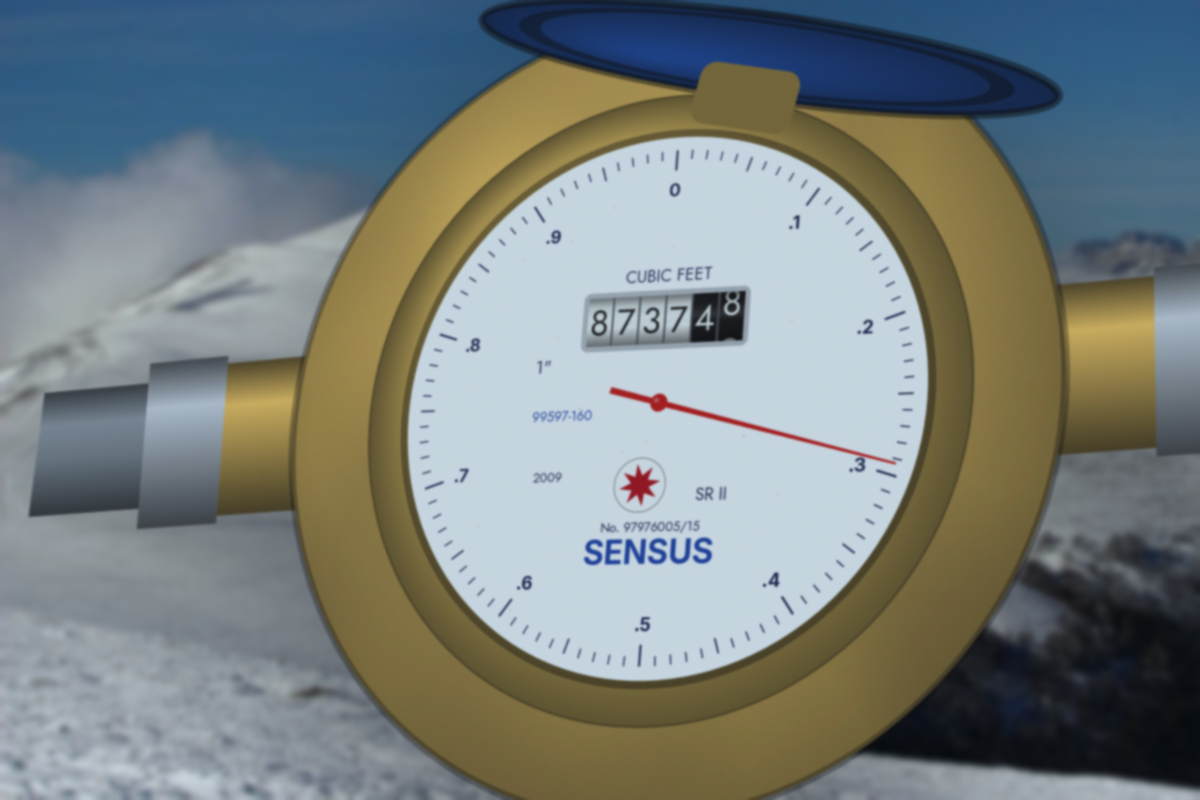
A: 873748.29 ft³
